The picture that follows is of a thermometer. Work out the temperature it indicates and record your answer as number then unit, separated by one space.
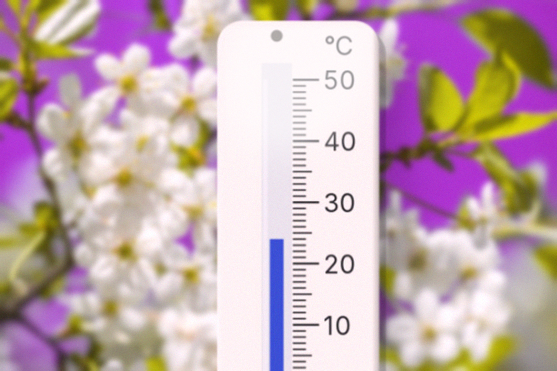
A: 24 °C
